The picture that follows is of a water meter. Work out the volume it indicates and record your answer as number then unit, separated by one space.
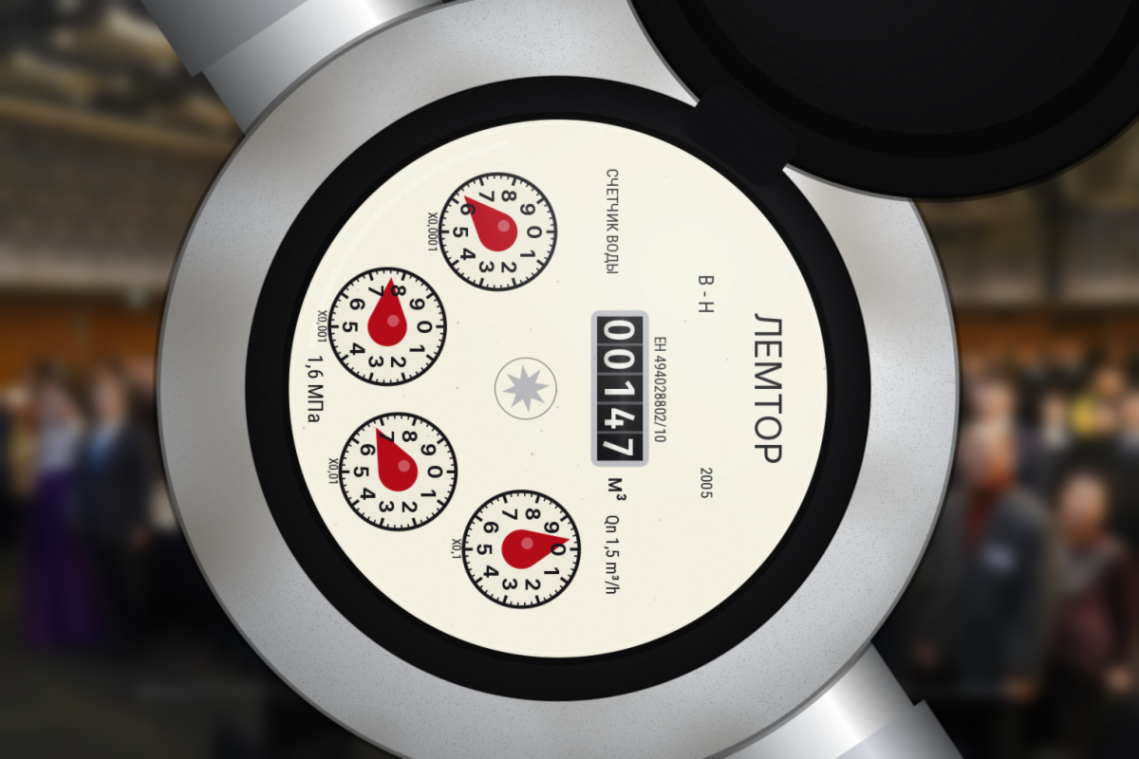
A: 146.9676 m³
